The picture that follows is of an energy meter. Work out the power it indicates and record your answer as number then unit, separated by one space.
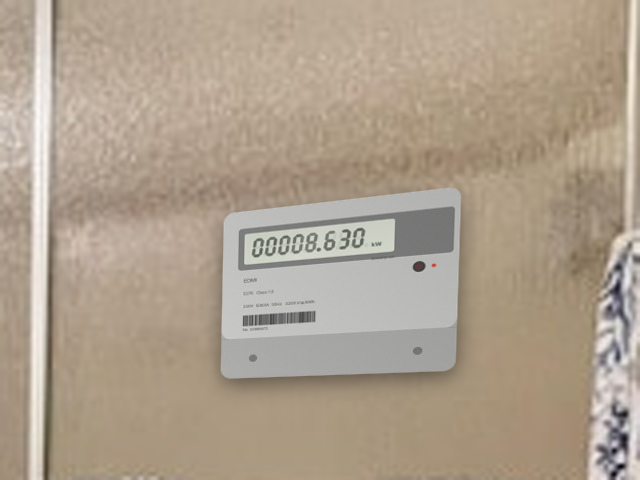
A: 8.630 kW
